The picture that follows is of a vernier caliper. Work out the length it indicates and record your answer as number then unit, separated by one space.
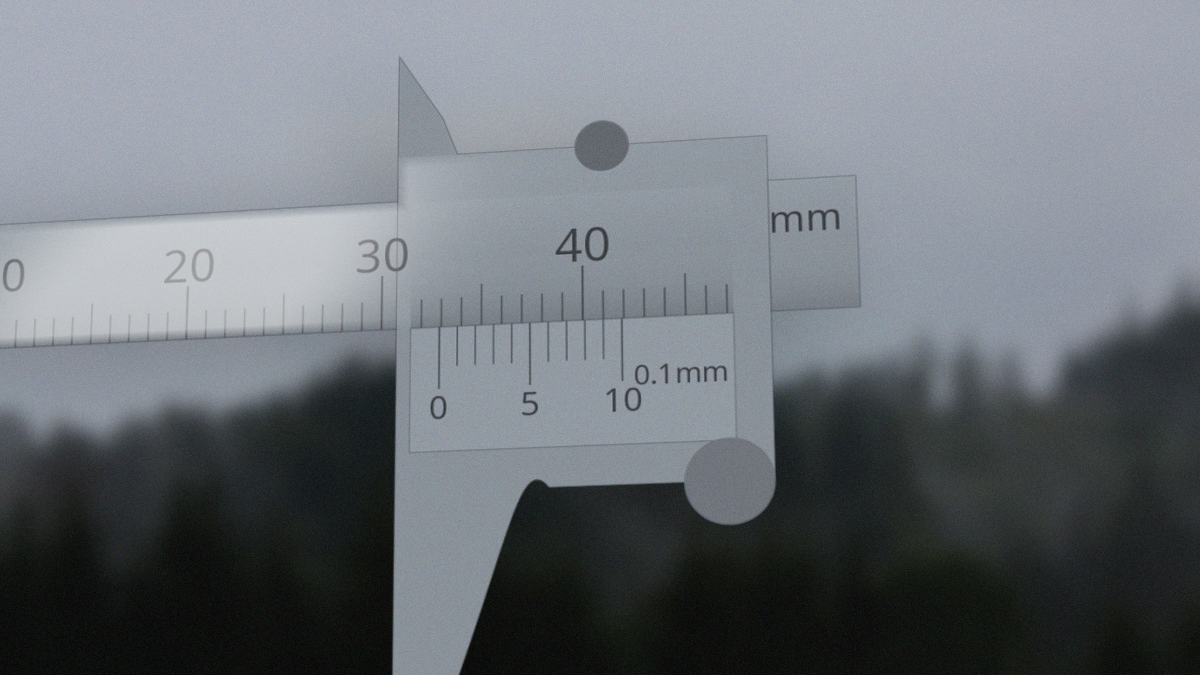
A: 32.9 mm
